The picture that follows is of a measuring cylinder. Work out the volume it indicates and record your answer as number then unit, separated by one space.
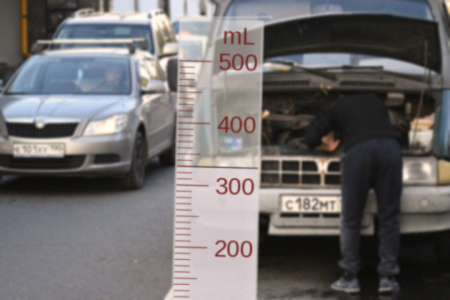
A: 330 mL
